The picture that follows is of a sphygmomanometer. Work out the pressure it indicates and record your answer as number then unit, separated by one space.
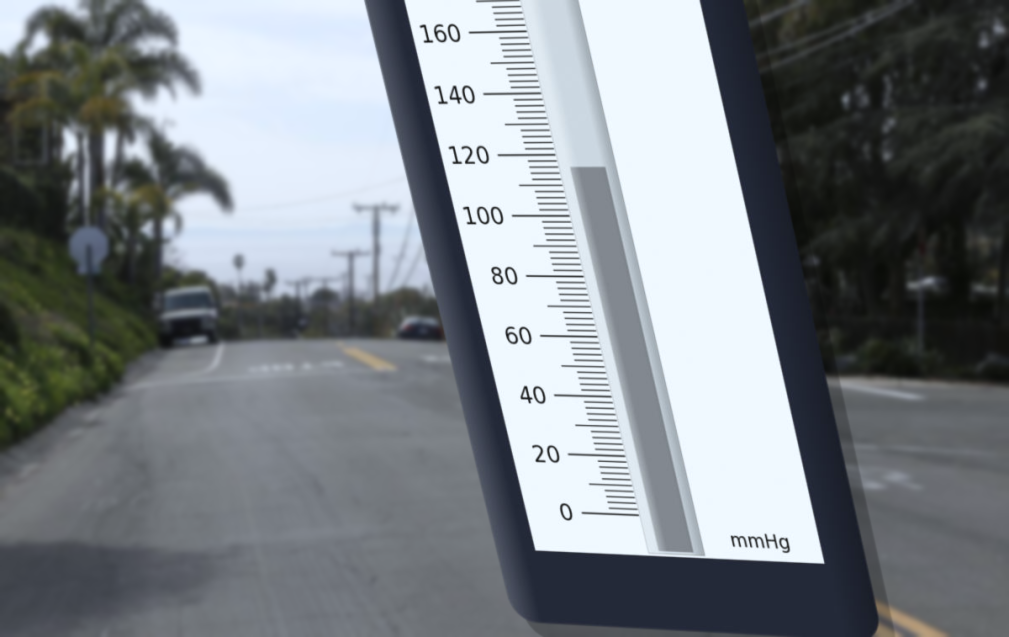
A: 116 mmHg
